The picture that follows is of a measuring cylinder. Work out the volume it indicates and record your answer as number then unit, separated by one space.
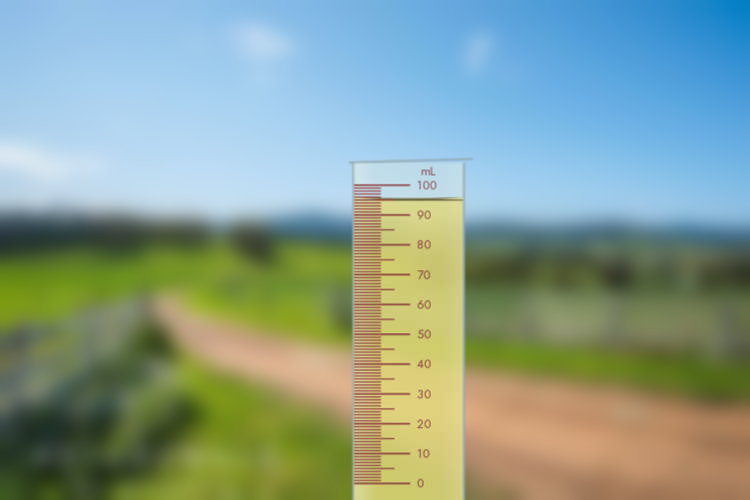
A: 95 mL
